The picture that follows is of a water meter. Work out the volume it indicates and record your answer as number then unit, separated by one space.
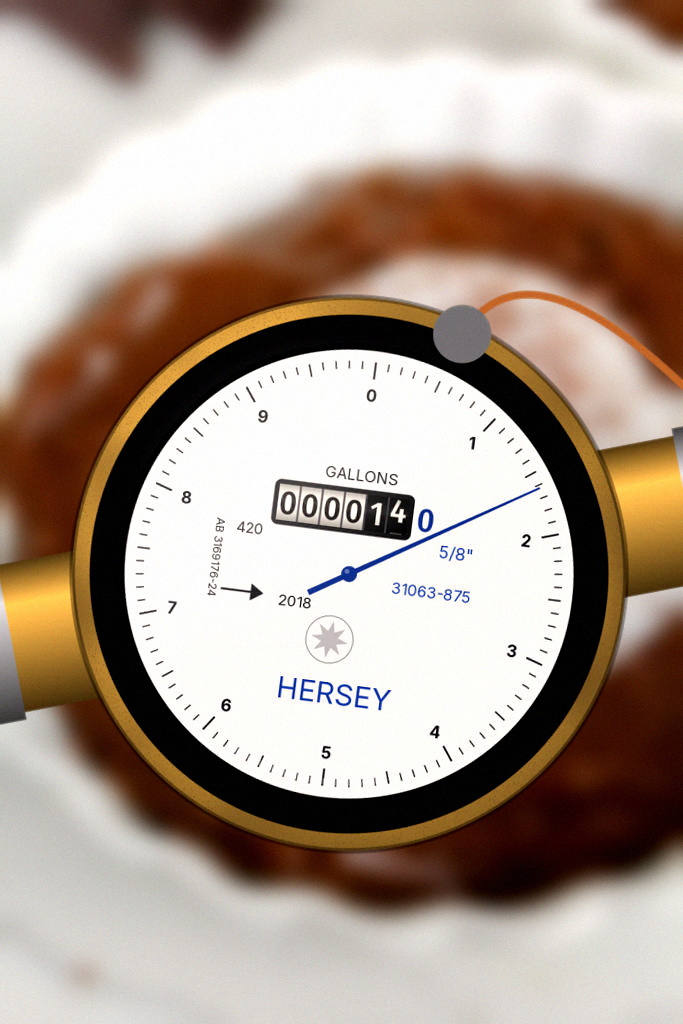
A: 141.6 gal
